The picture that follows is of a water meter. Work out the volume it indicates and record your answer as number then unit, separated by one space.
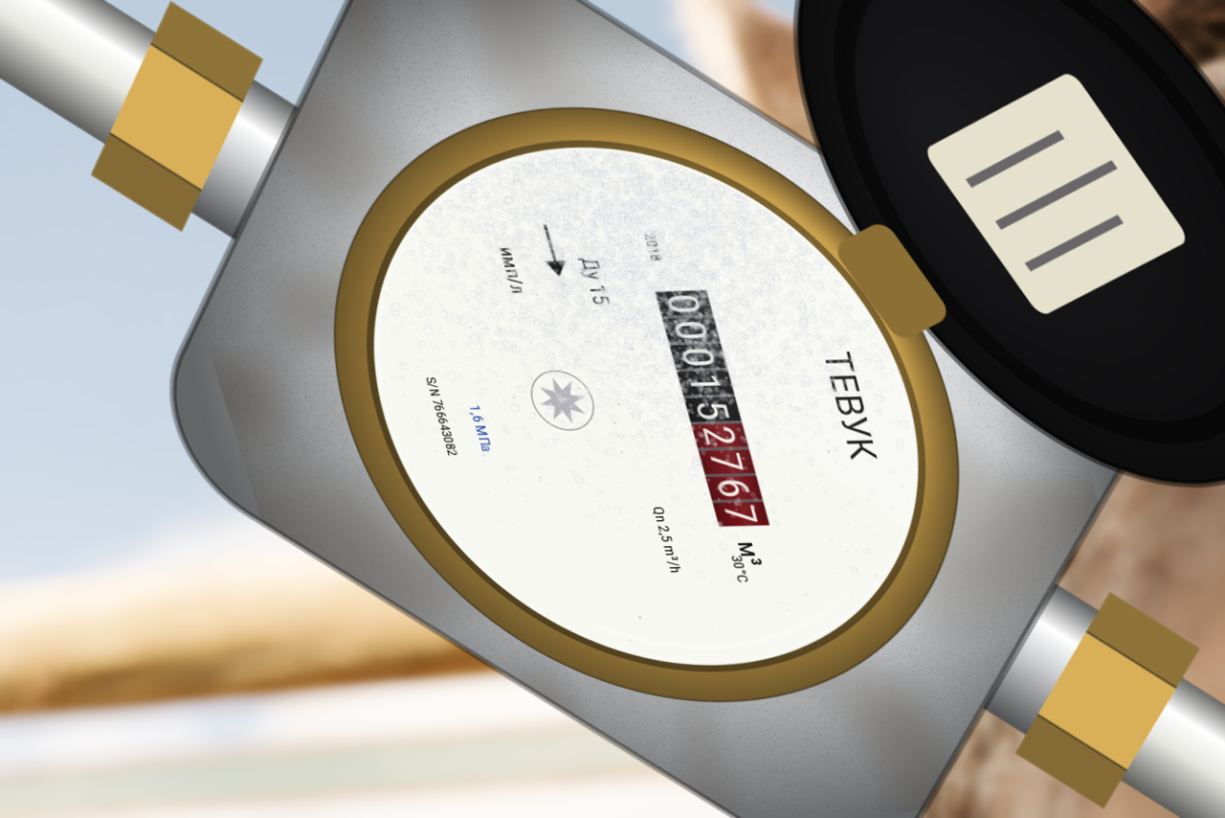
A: 15.2767 m³
